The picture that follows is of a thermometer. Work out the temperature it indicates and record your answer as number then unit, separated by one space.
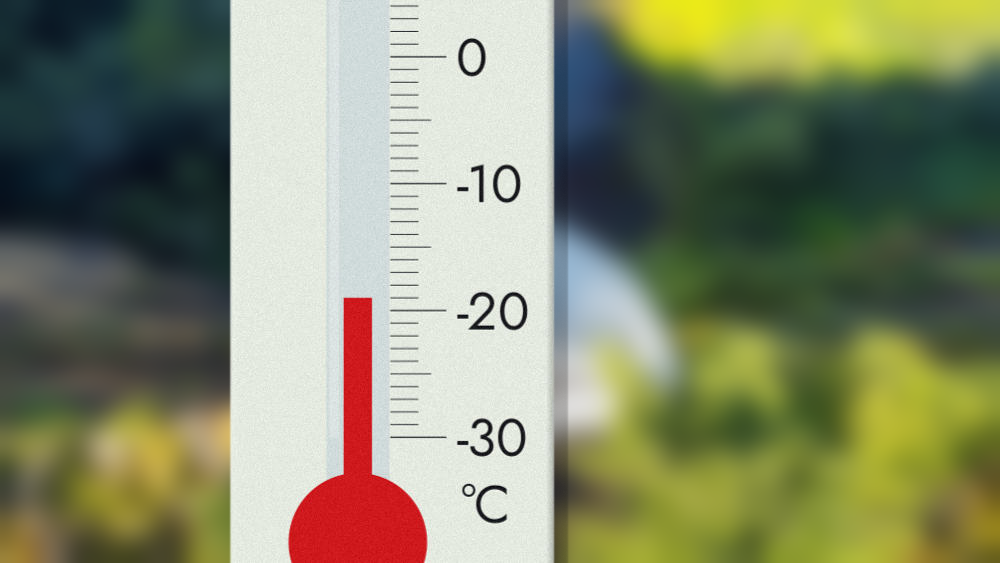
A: -19 °C
